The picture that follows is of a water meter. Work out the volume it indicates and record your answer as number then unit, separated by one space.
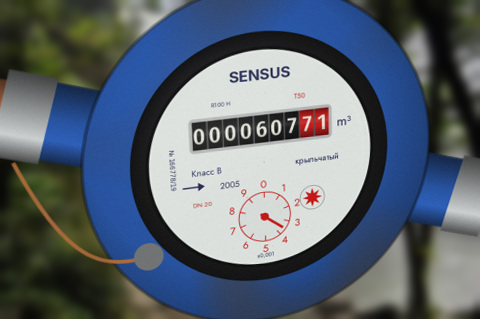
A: 607.713 m³
